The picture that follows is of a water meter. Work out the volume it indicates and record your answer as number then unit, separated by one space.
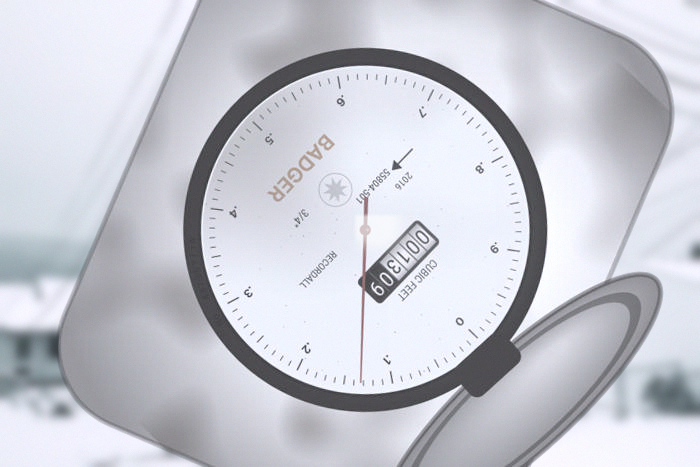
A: 1309.13 ft³
